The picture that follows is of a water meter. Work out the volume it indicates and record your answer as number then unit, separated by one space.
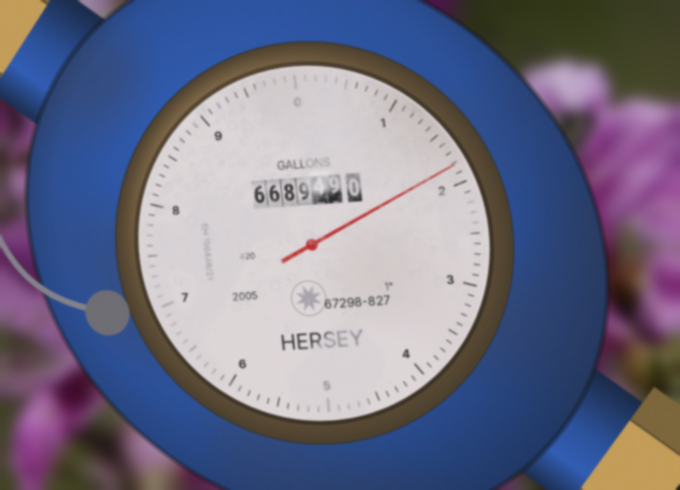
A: 6689491.8 gal
